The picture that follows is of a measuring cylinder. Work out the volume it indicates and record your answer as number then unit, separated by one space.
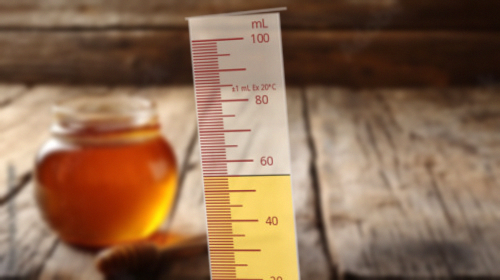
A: 55 mL
